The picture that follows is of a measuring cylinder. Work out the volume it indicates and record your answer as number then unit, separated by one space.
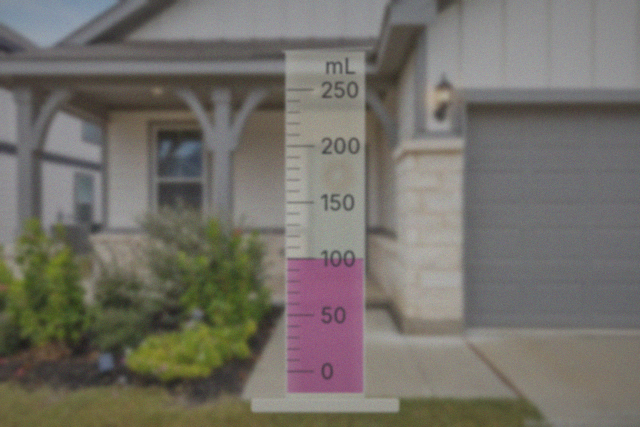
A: 100 mL
